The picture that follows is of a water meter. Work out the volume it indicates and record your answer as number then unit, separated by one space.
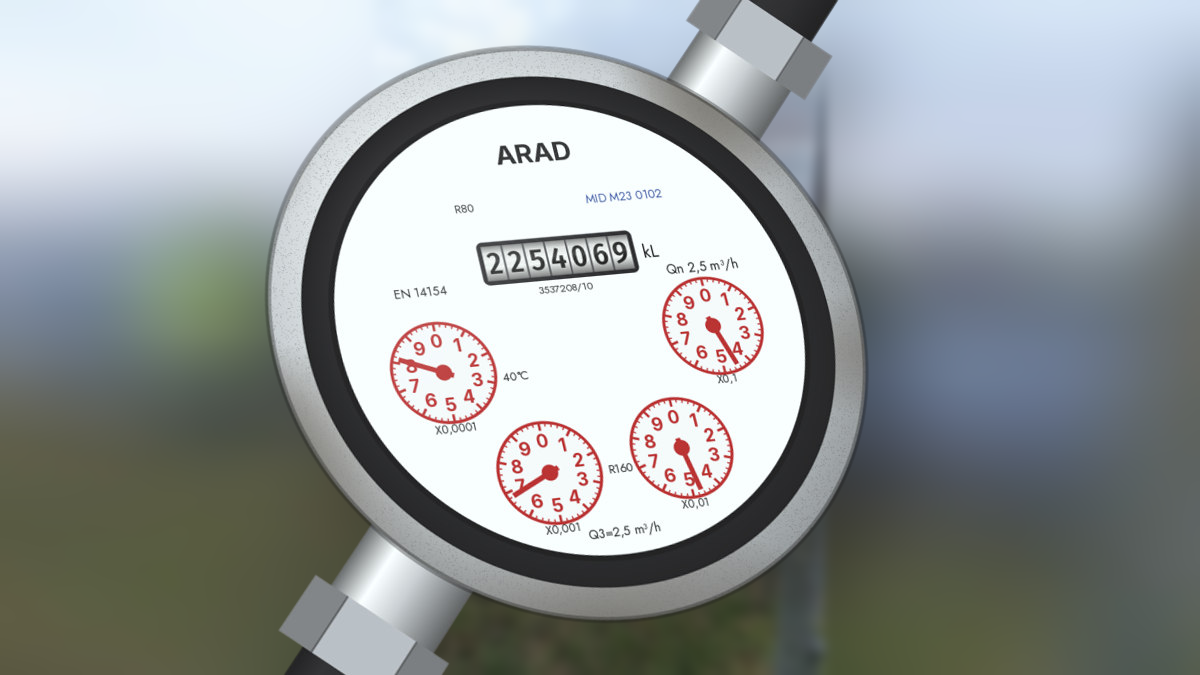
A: 2254069.4468 kL
